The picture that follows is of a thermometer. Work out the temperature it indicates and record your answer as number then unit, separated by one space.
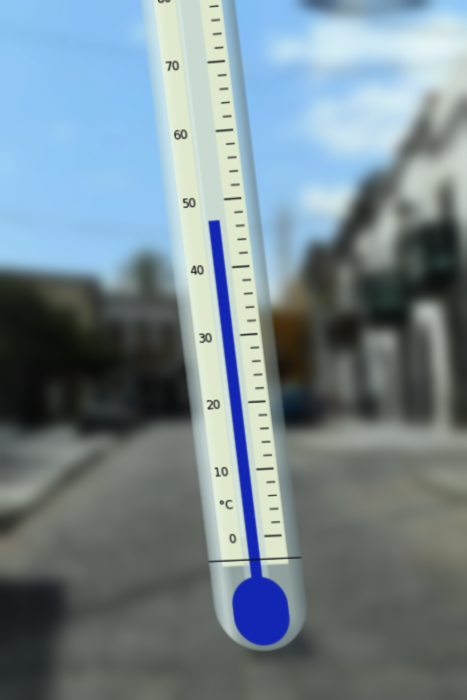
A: 47 °C
